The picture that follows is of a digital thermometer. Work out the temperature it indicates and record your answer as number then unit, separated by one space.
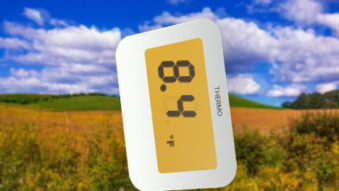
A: 8.4 °F
